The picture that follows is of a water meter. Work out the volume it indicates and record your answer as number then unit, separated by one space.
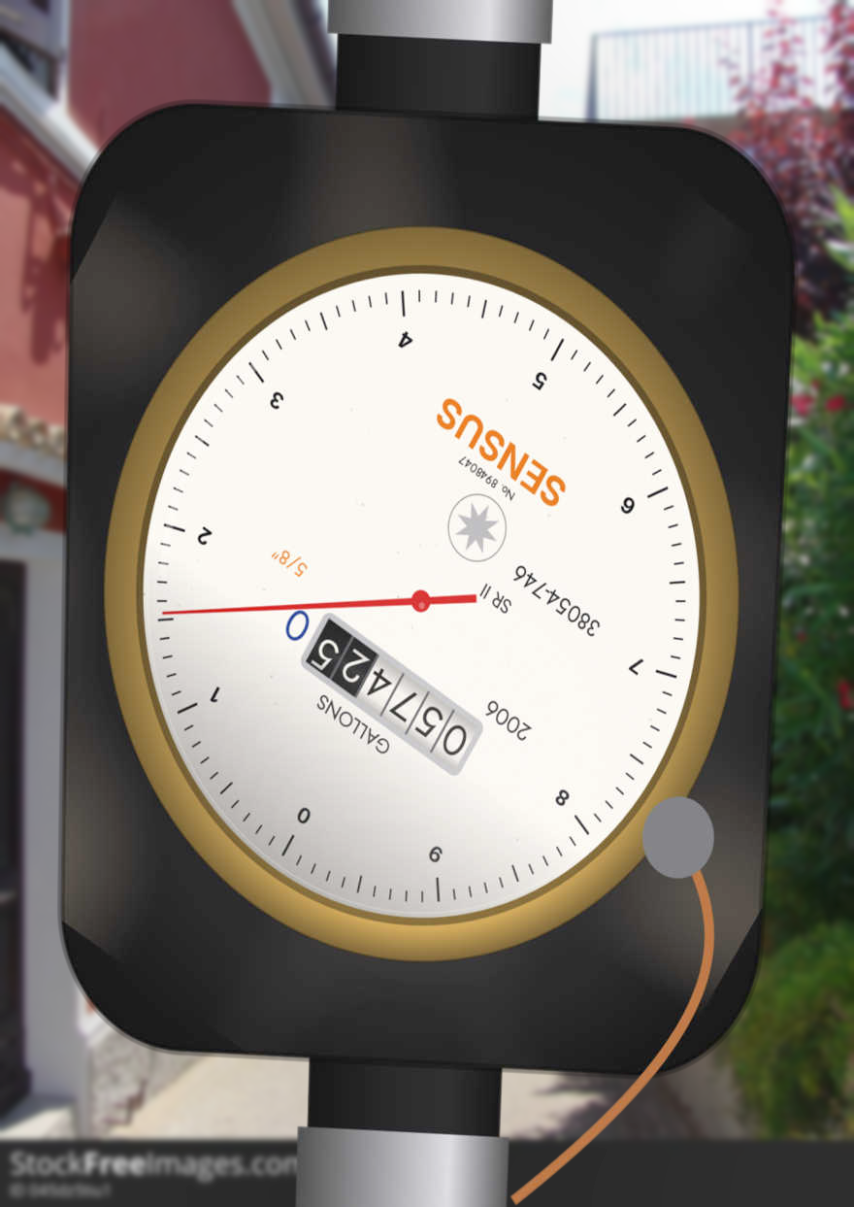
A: 574251.5 gal
